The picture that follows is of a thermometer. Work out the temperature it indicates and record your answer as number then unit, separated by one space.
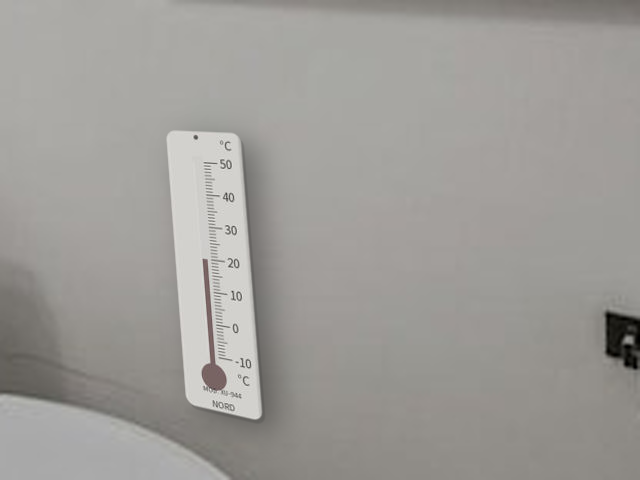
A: 20 °C
